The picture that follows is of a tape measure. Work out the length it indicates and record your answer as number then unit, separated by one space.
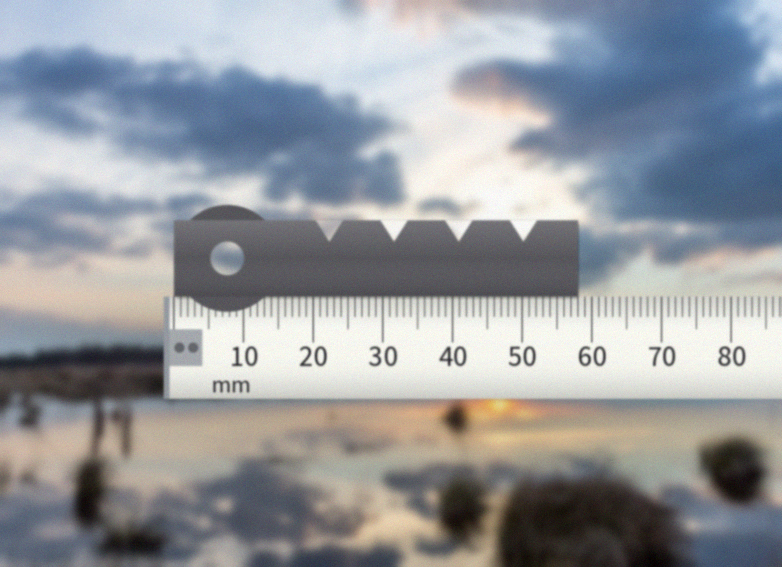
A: 58 mm
